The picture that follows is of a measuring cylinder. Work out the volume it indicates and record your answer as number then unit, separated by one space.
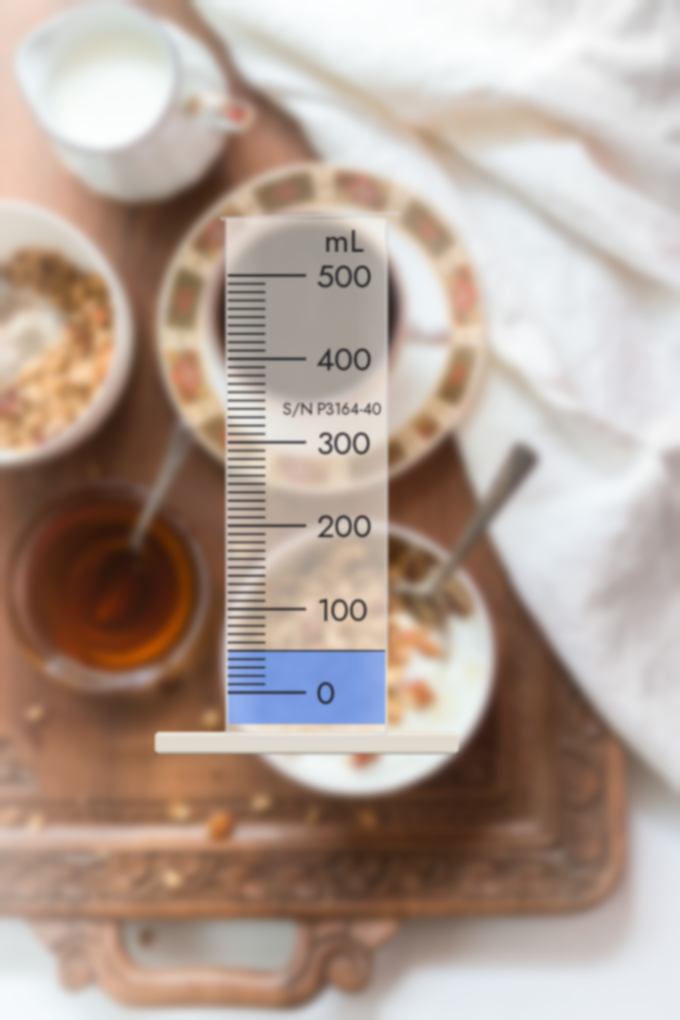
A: 50 mL
